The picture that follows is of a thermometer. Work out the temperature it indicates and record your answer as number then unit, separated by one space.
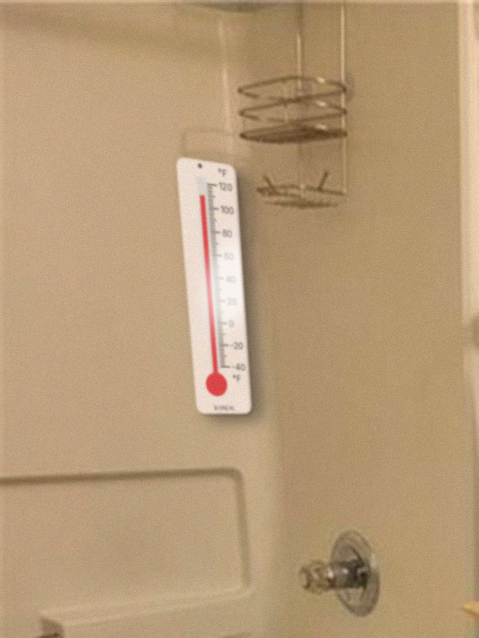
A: 110 °F
